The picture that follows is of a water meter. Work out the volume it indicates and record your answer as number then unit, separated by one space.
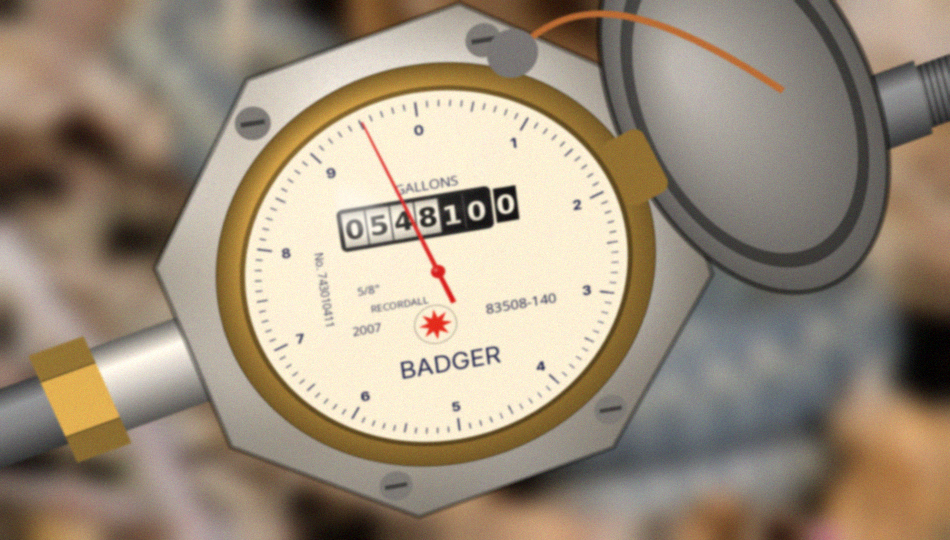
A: 548099.5 gal
